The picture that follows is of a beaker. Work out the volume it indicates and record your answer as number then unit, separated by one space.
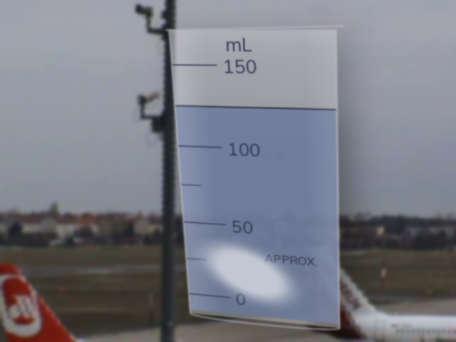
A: 125 mL
